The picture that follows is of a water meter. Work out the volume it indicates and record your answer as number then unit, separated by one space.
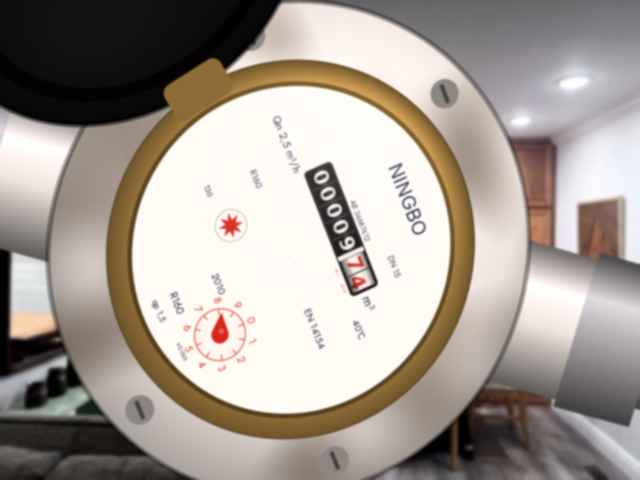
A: 9.738 m³
